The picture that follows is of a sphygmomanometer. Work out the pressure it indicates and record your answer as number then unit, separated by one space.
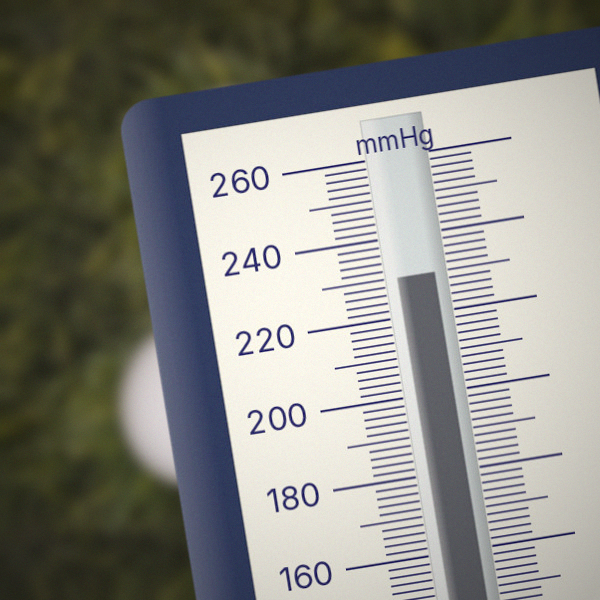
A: 230 mmHg
